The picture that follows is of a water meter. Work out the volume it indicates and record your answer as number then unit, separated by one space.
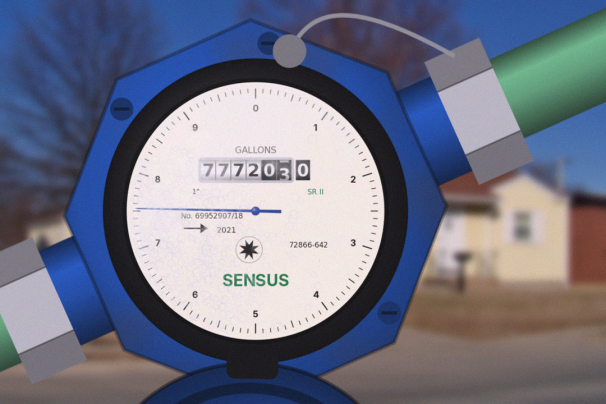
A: 7772027.5 gal
